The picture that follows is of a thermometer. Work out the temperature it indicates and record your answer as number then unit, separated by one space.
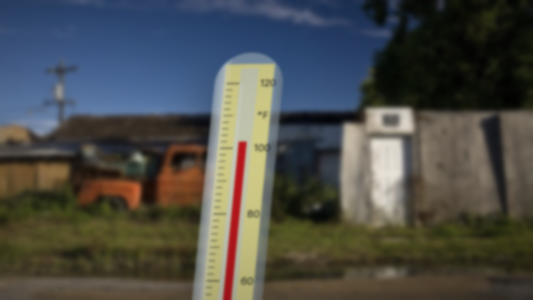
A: 102 °F
